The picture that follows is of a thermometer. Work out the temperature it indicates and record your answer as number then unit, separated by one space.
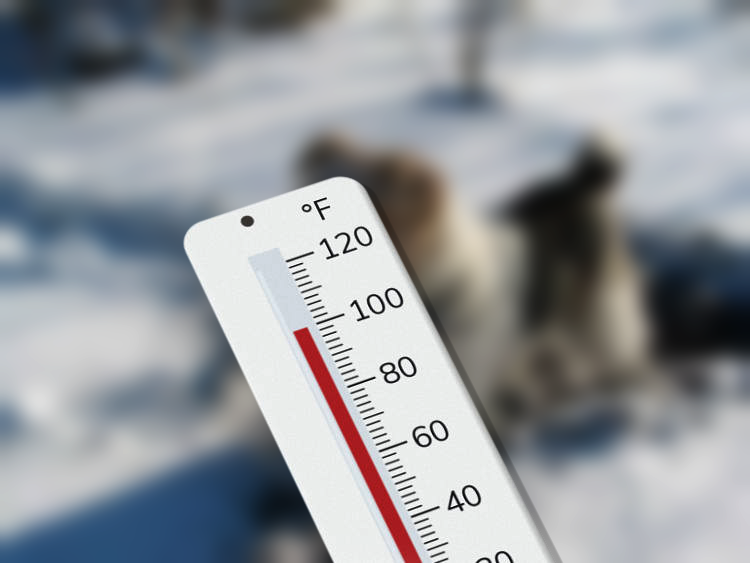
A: 100 °F
